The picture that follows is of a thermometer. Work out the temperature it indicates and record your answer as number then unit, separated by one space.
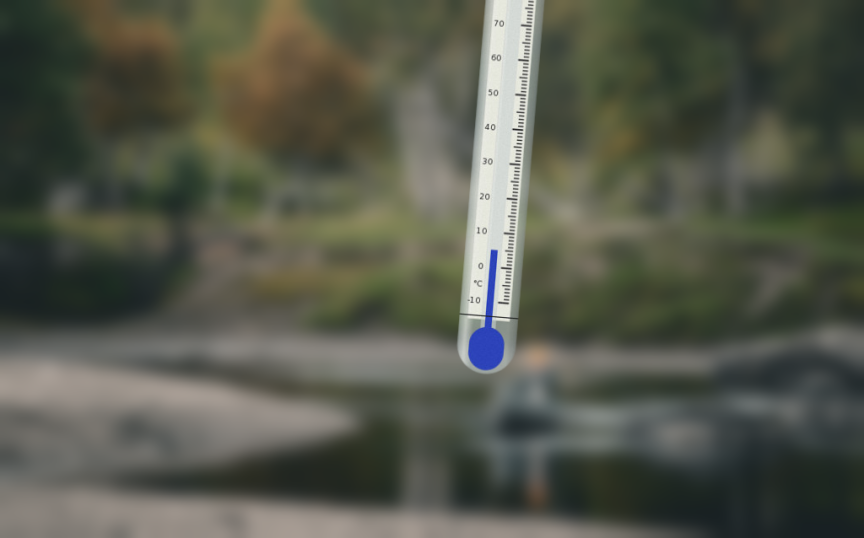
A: 5 °C
